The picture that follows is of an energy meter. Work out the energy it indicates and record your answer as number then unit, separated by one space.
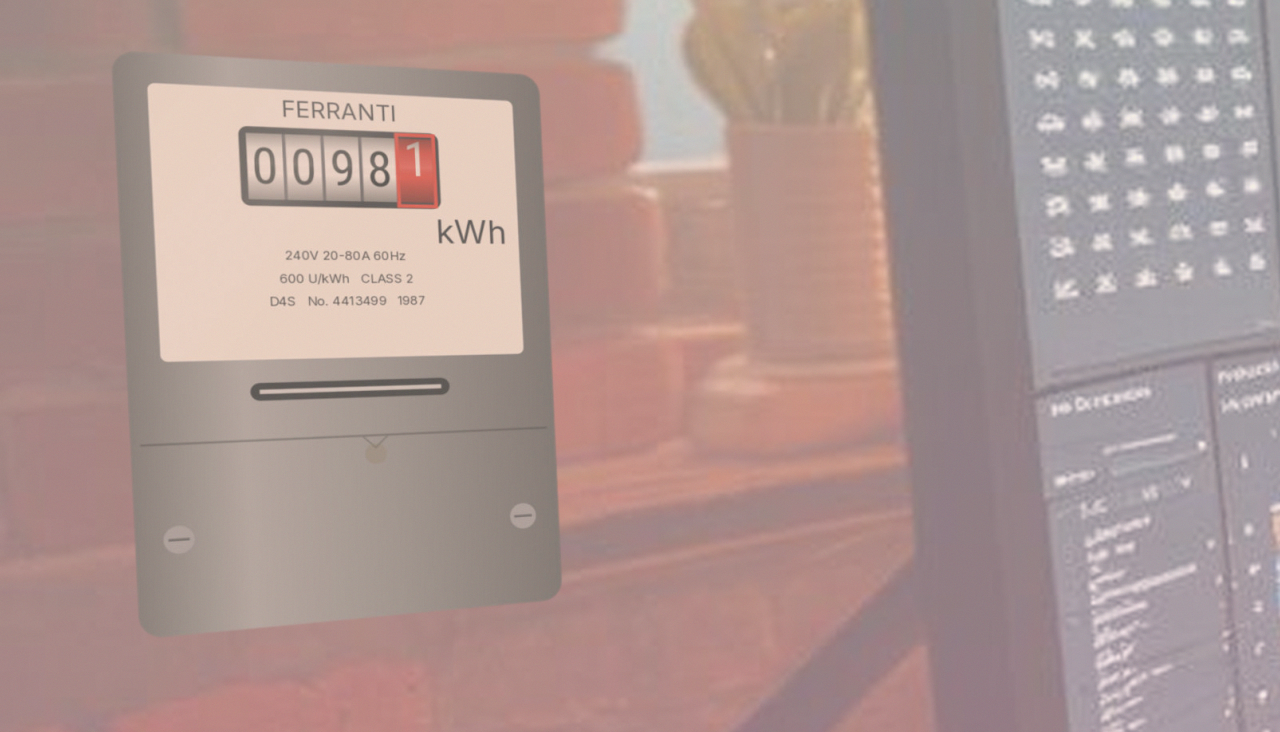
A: 98.1 kWh
